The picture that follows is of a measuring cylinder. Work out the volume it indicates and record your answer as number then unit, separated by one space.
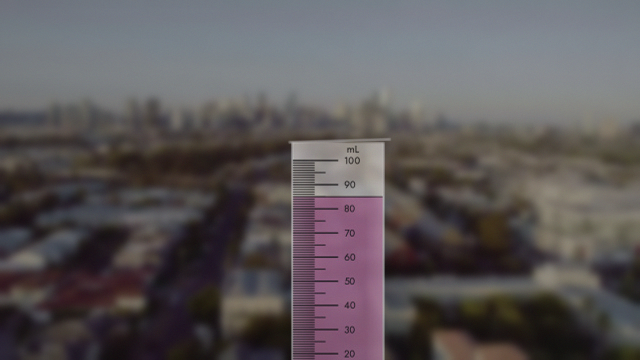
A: 85 mL
